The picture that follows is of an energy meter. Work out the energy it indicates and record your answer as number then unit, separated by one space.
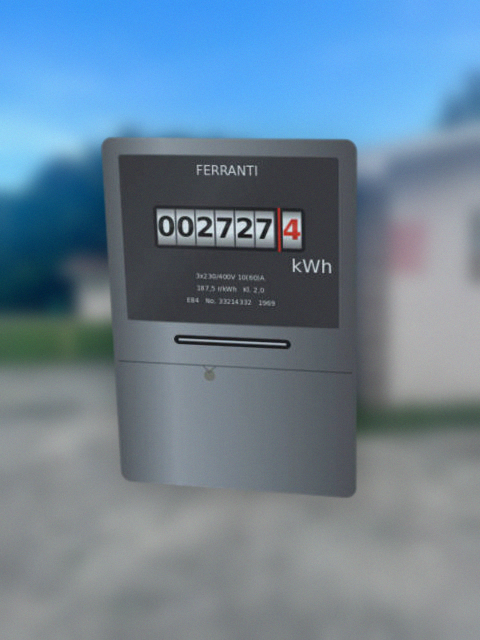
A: 2727.4 kWh
